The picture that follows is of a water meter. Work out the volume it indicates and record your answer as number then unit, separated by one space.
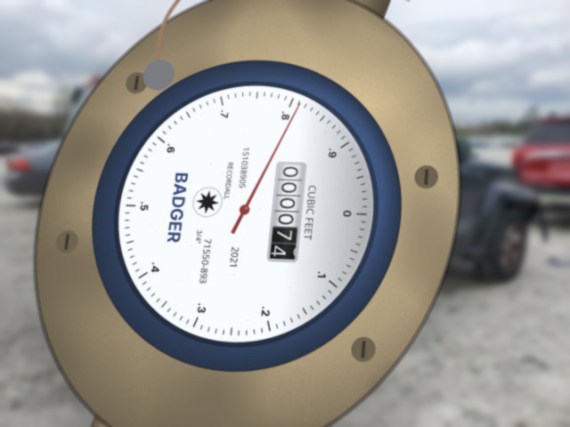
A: 73.81 ft³
